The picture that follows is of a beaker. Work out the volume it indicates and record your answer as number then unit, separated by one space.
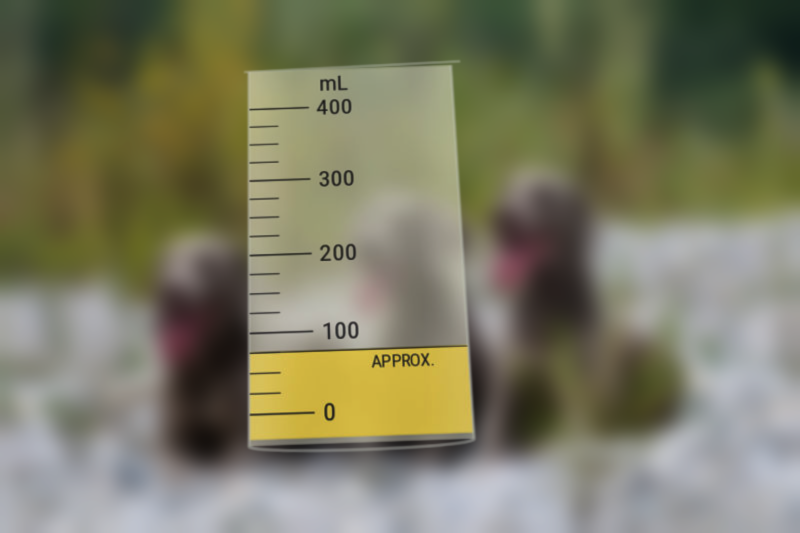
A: 75 mL
